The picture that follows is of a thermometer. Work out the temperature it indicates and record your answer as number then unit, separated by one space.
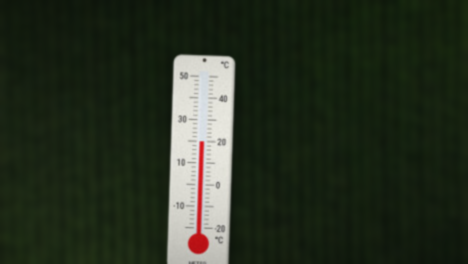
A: 20 °C
